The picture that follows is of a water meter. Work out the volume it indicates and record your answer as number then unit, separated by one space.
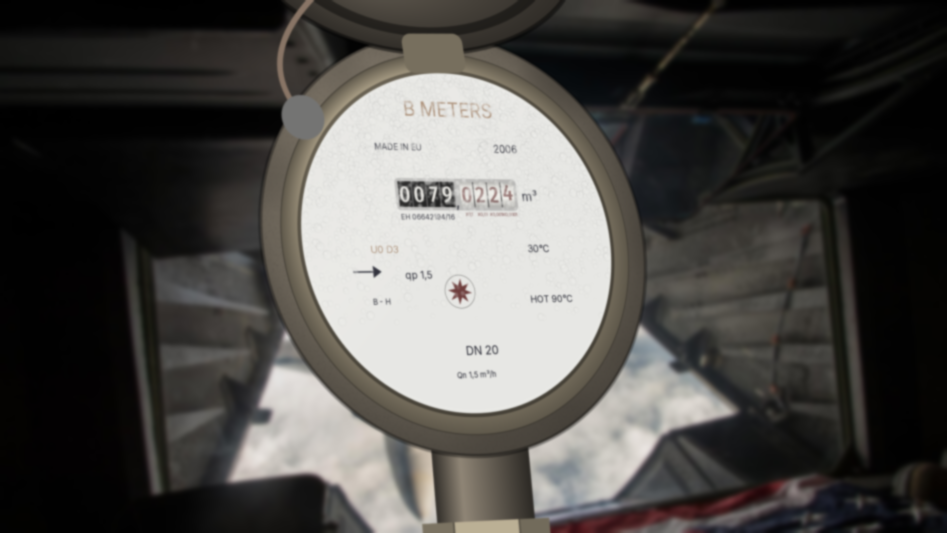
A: 79.0224 m³
